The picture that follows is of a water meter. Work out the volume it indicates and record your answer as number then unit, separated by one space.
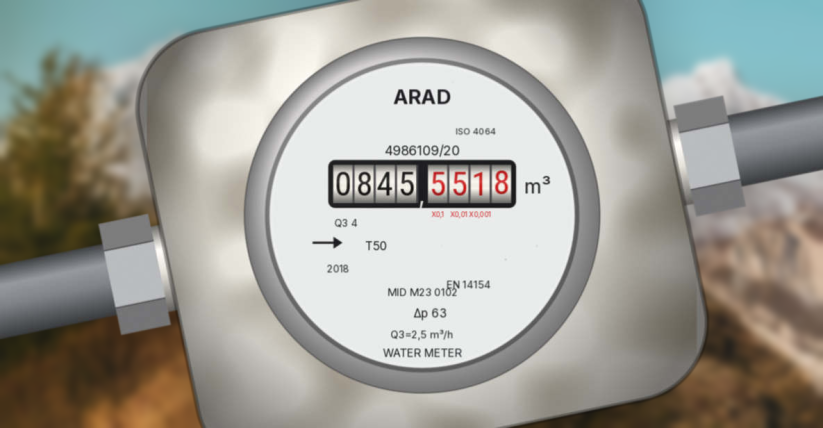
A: 845.5518 m³
